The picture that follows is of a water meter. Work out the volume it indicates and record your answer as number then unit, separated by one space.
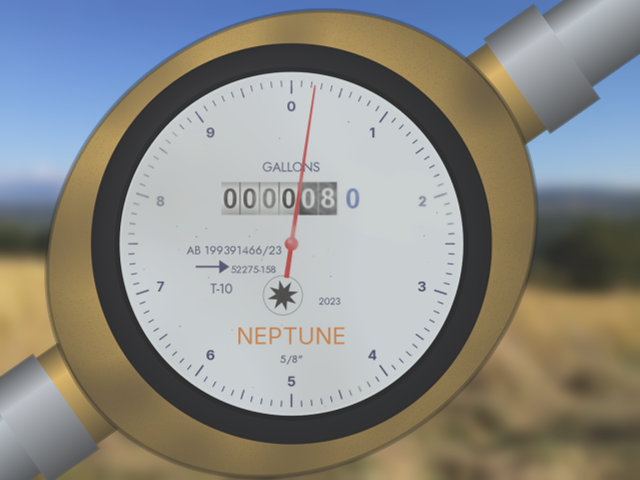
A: 80.2 gal
